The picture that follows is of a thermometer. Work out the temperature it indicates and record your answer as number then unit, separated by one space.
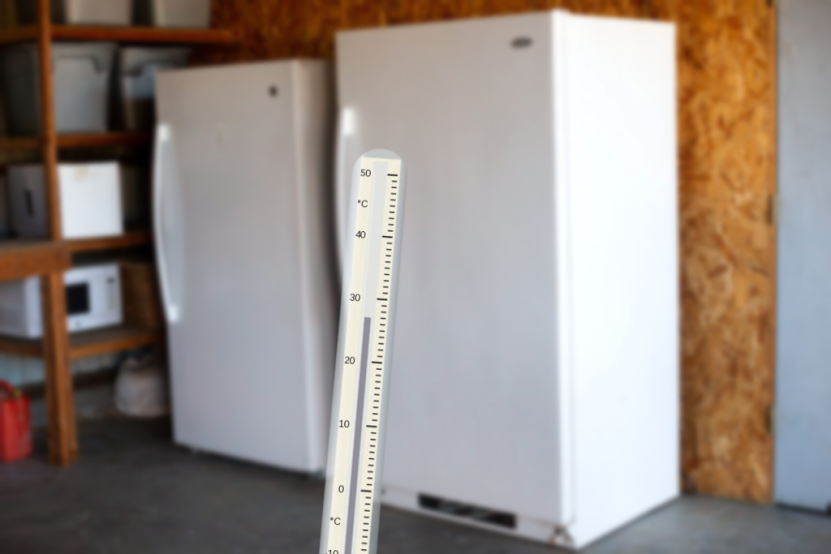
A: 27 °C
